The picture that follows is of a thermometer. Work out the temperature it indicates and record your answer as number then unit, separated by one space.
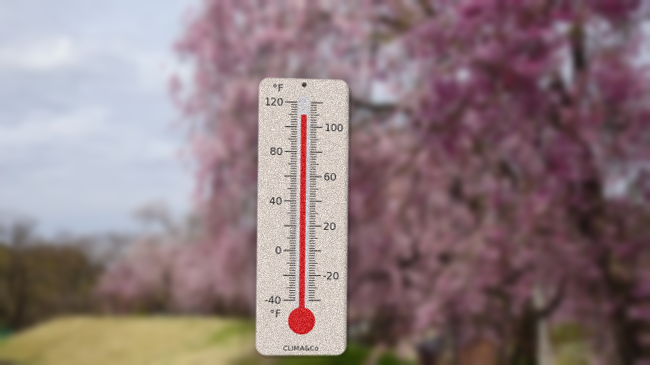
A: 110 °F
